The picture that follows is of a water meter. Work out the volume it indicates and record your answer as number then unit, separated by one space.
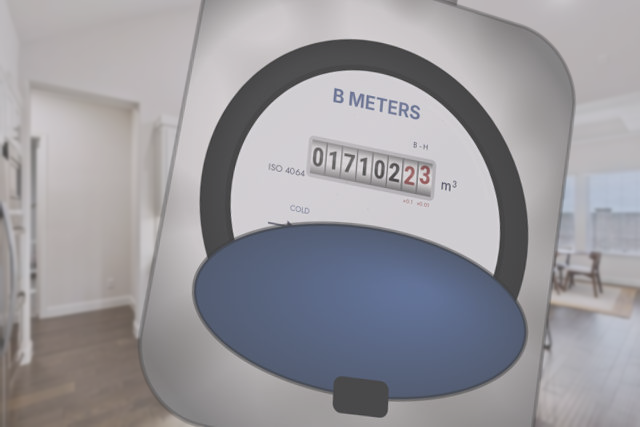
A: 17102.23 m³
